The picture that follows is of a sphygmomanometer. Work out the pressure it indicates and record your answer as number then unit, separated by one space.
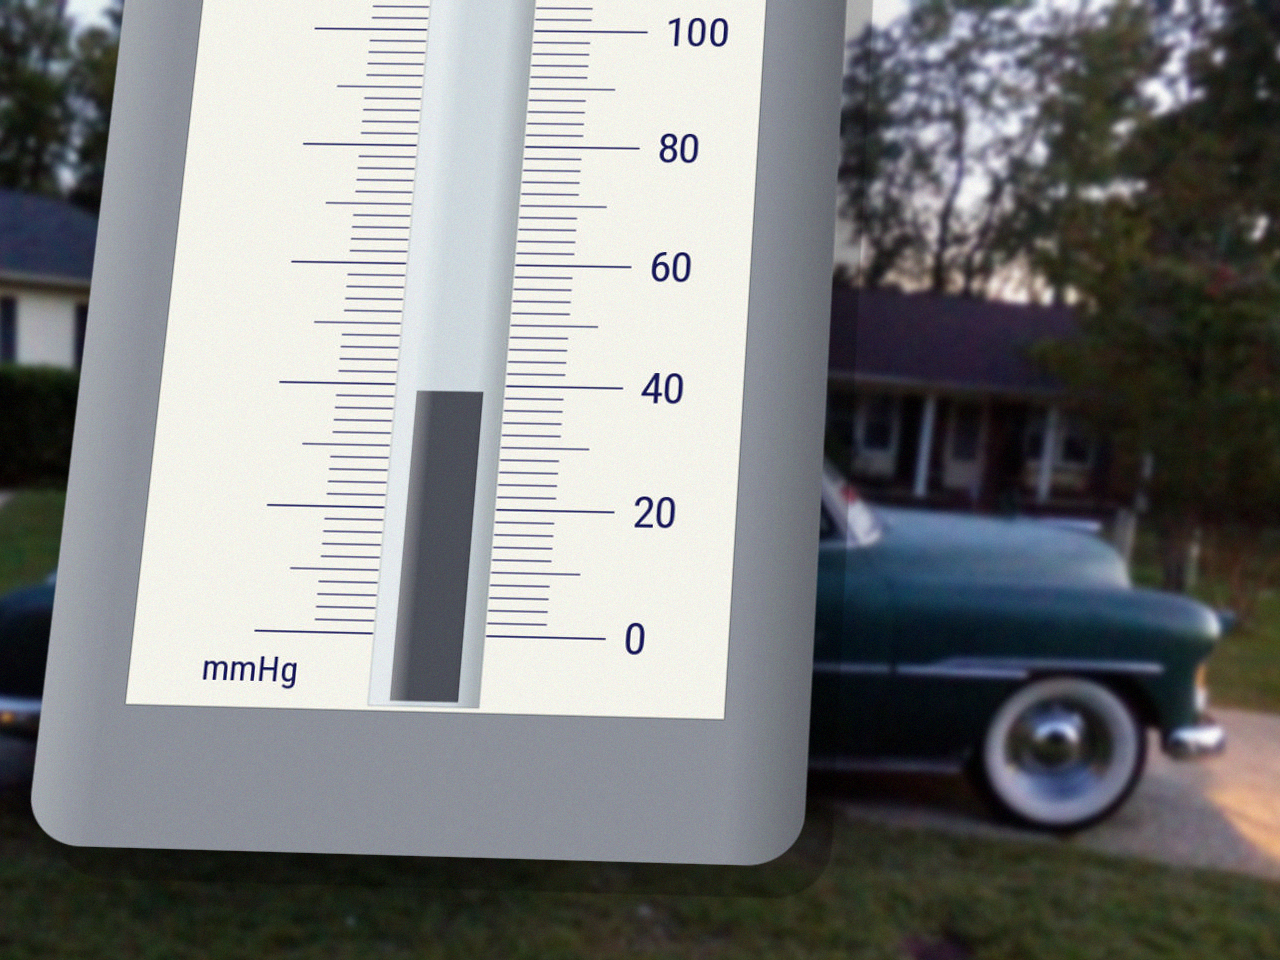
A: 39 mmHg
